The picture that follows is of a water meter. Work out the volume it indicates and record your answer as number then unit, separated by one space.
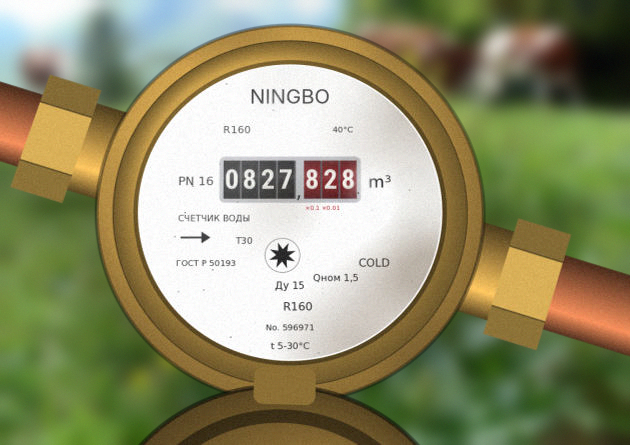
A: 827.828 m³
